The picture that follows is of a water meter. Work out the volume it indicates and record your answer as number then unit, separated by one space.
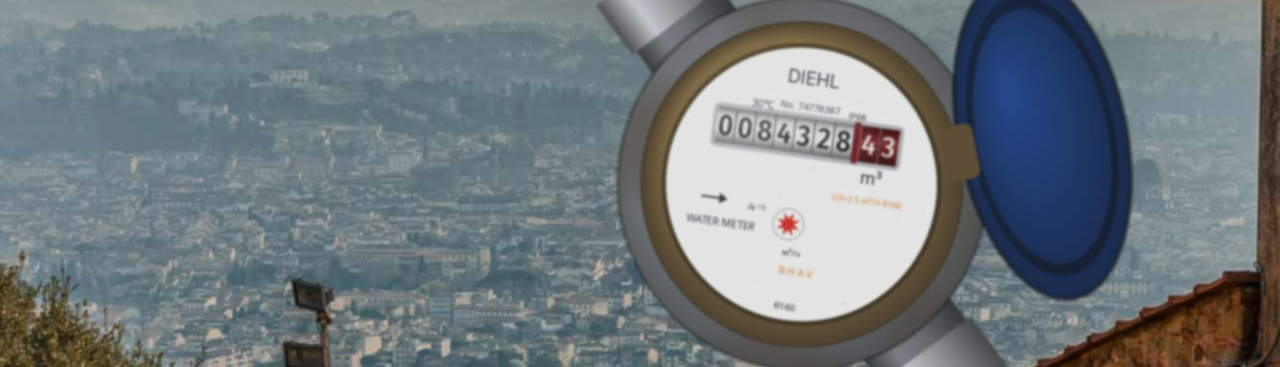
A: 84328.43 m³
